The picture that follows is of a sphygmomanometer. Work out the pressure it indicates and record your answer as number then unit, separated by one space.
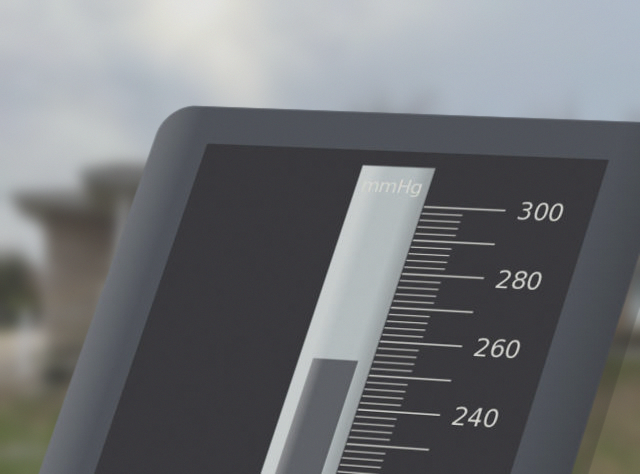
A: 254 mmHg
